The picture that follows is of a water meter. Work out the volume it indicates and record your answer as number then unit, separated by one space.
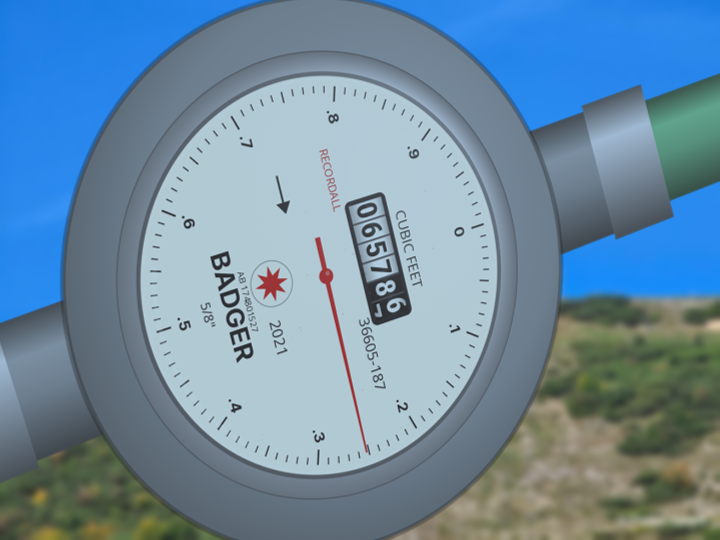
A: 65786.25 ft³
